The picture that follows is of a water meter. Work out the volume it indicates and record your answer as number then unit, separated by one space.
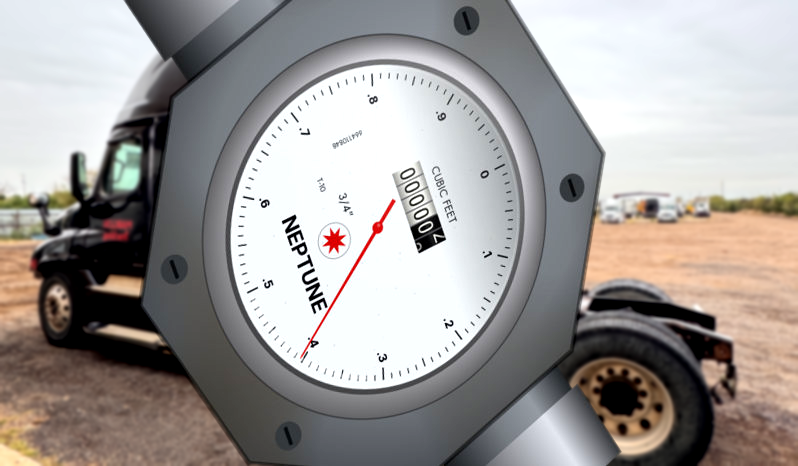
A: 2.40 ft³
